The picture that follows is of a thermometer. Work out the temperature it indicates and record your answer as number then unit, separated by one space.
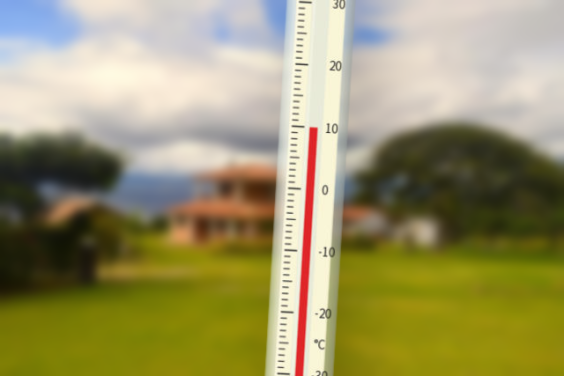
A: 10 °C
